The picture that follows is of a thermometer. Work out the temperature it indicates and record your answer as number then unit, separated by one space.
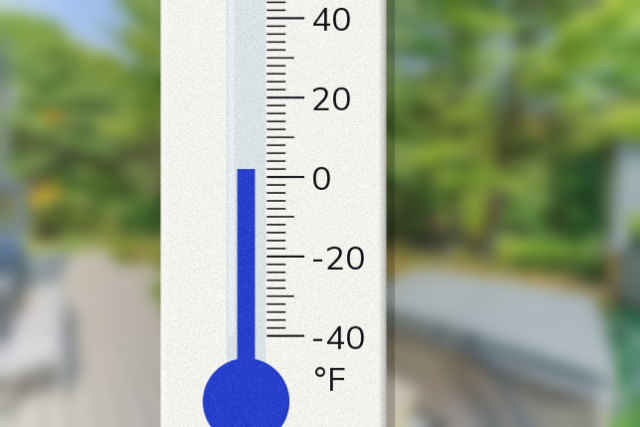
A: 2 °F
